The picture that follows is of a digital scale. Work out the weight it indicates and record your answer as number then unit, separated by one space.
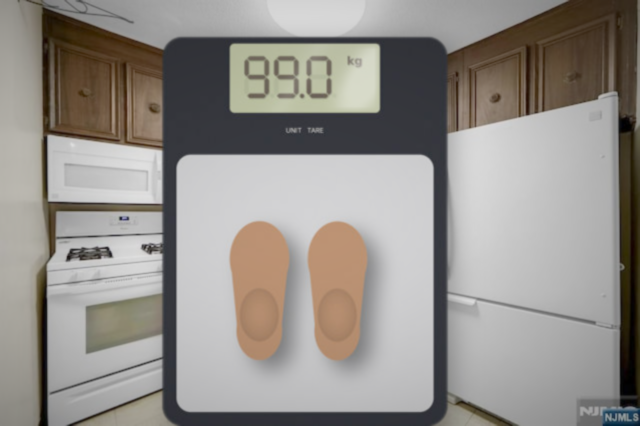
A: 99.0 kg
